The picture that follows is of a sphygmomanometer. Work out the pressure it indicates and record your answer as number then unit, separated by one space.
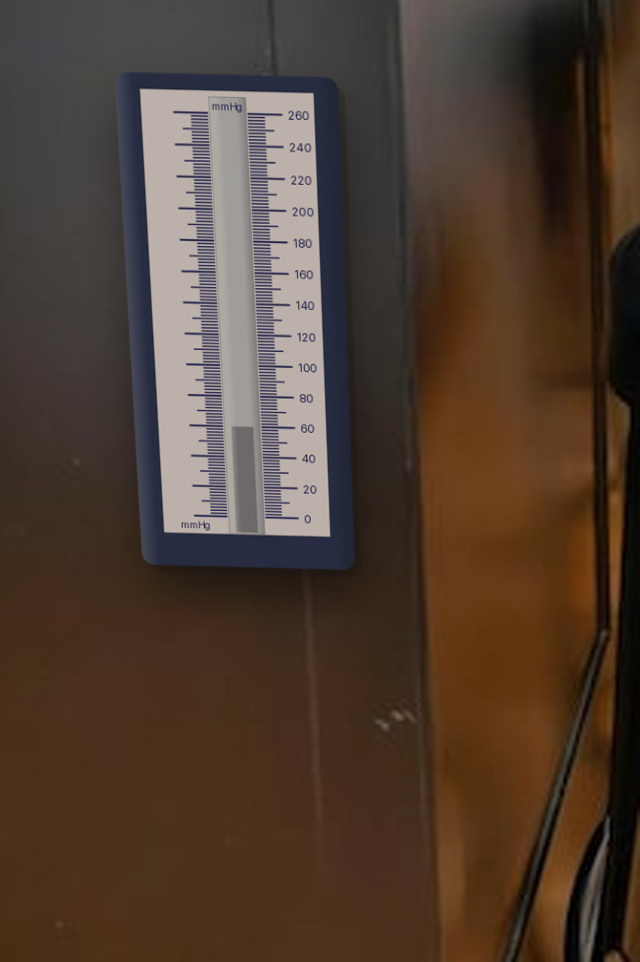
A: 60 mmHg
